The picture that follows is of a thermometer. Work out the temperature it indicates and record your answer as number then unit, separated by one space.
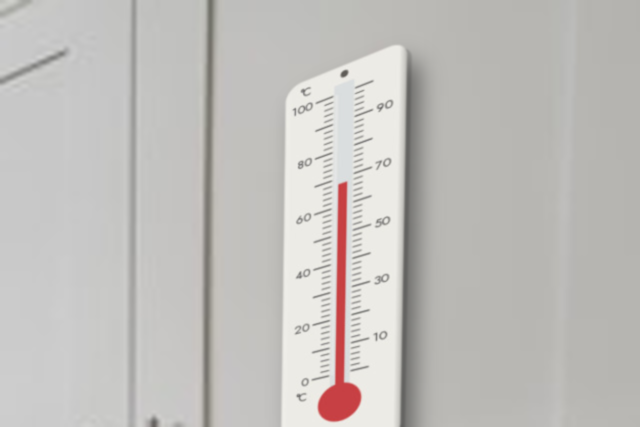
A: 68 °C
